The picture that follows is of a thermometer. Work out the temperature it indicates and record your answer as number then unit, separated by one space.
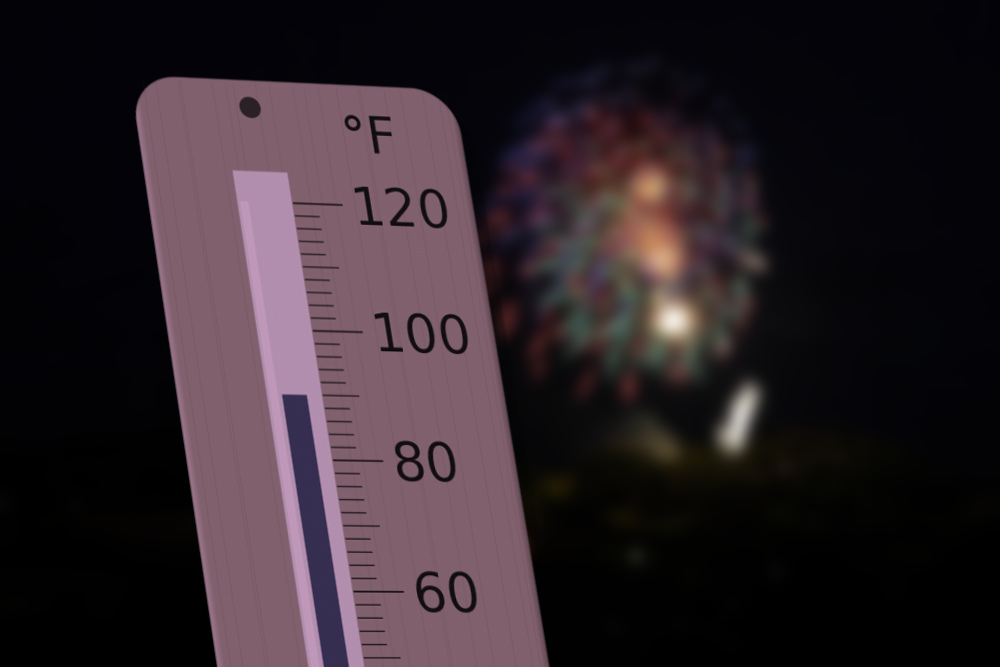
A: 90 °F
